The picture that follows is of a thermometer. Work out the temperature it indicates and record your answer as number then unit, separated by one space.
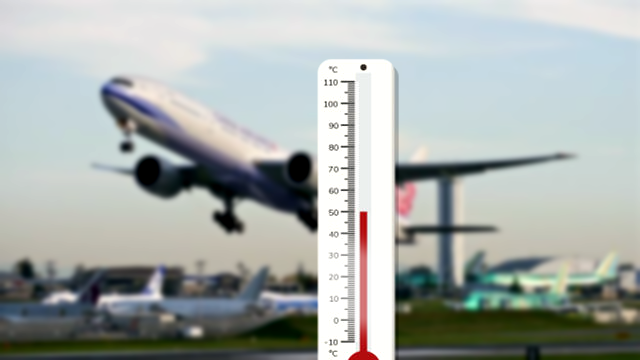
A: 50 °C
